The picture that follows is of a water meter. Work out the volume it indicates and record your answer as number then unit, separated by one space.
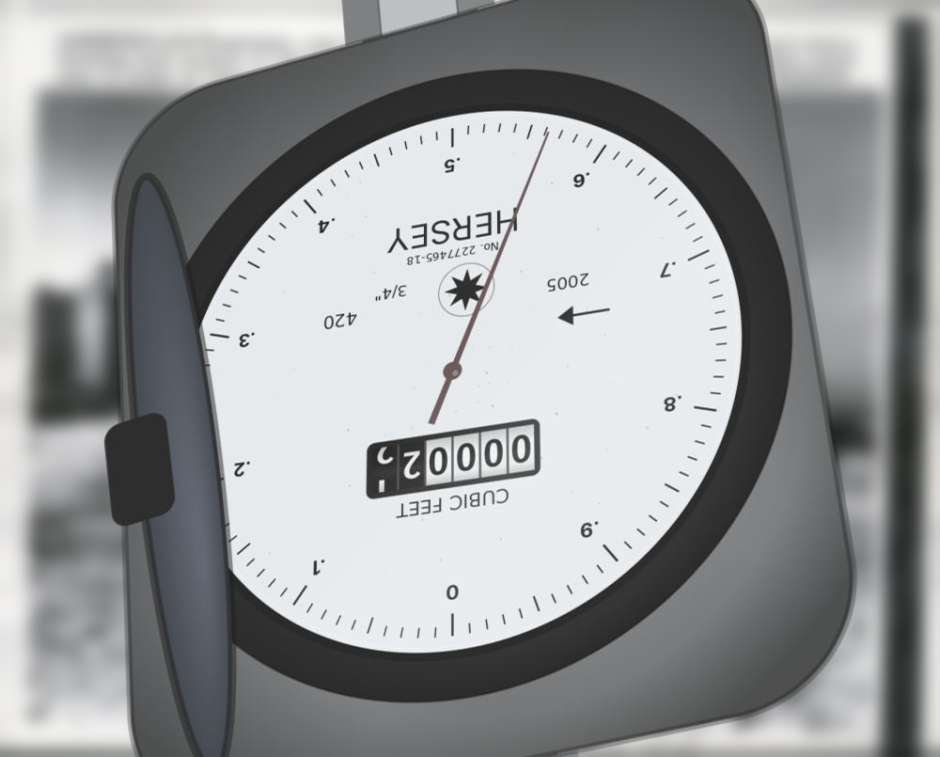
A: 21.56 ft³
